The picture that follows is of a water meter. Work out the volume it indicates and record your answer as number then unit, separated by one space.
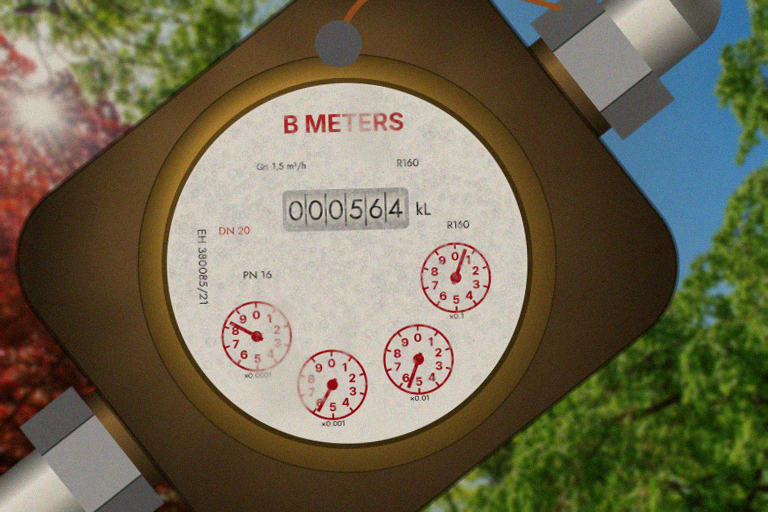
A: 564.0558 kL
